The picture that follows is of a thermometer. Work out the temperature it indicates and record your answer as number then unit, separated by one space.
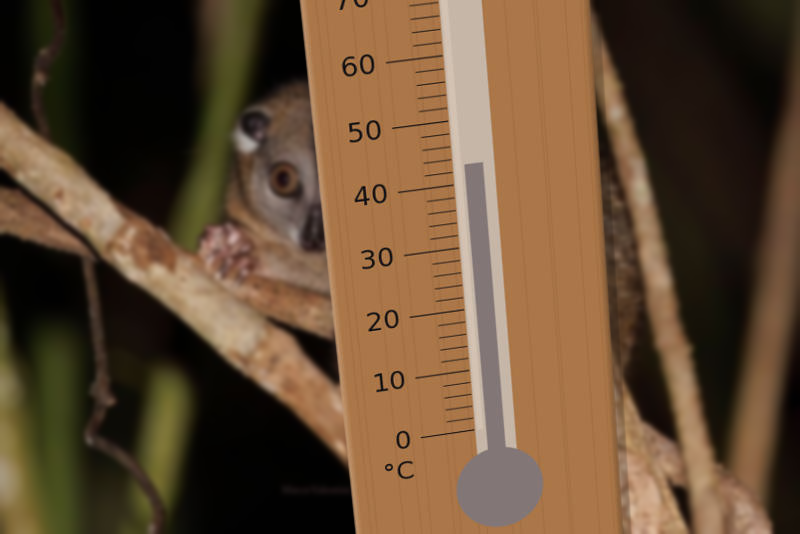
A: 43 °C
